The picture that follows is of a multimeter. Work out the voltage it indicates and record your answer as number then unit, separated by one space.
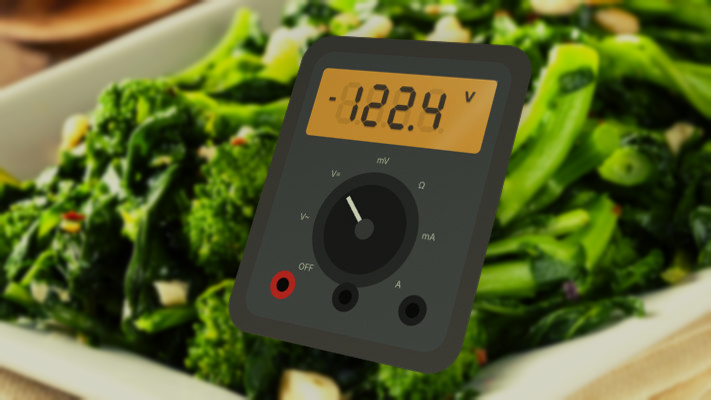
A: -122.4 V
